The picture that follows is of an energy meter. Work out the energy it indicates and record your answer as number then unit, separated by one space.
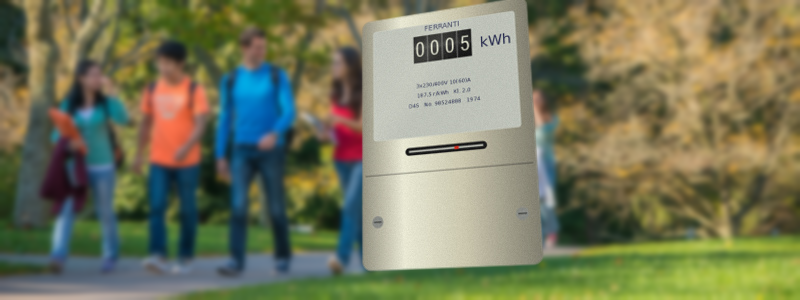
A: 5 kWh
